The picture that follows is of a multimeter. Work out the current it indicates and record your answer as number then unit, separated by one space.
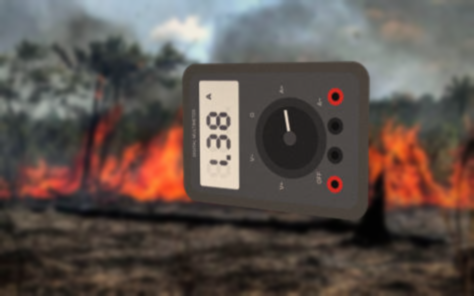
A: 1.38 A
